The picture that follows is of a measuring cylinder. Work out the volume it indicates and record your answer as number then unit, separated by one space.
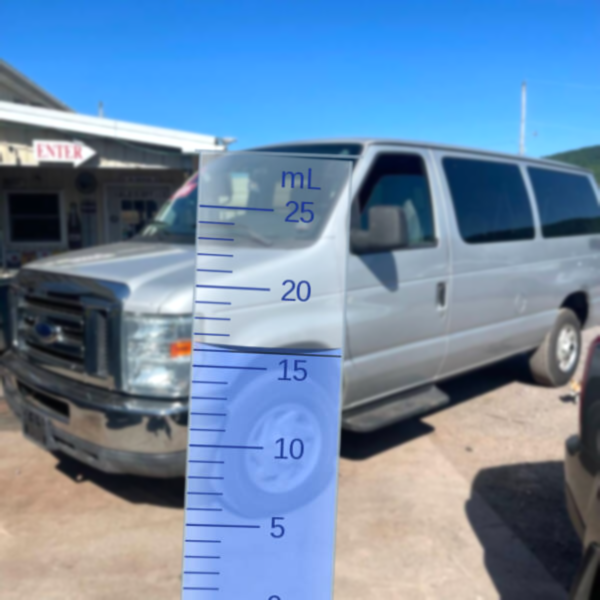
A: 16 mL
